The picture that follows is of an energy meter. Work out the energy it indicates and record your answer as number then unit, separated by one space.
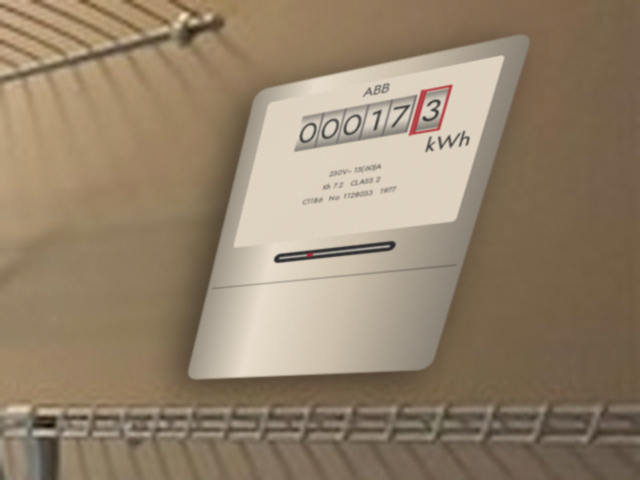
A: 17.3 kWh
